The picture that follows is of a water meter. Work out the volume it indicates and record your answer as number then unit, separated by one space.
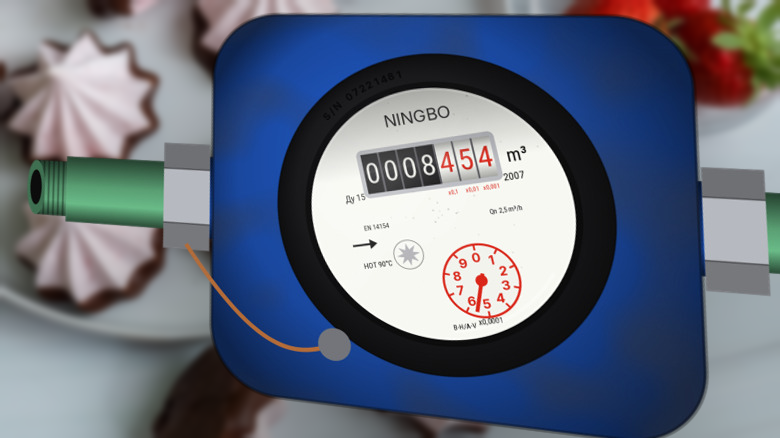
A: 8.4545 m³
